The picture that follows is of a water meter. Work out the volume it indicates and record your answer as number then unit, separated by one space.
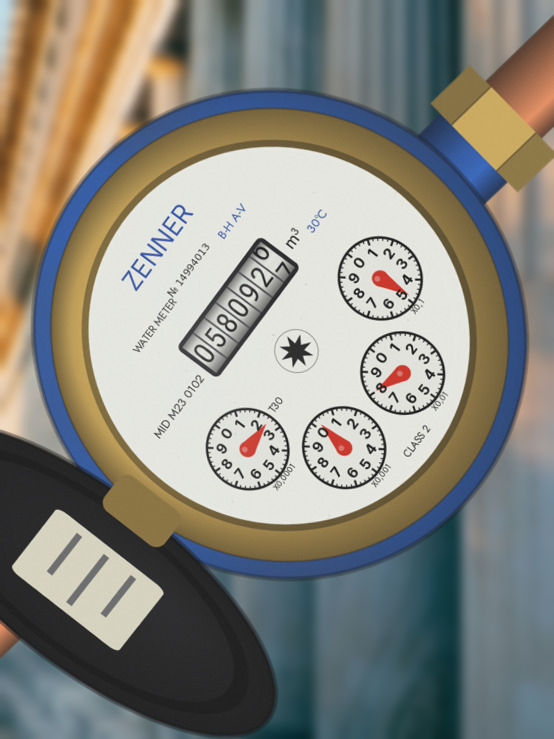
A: 580926.4802 m³
